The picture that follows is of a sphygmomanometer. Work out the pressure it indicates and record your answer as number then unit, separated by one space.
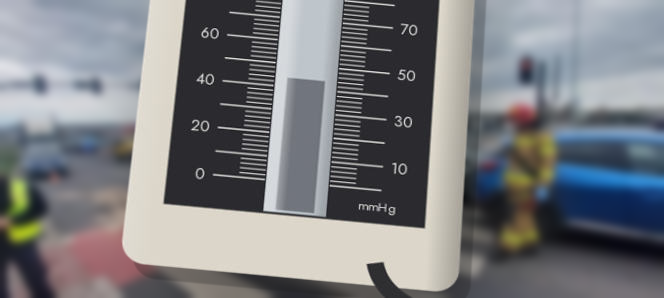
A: 44 mmHg
